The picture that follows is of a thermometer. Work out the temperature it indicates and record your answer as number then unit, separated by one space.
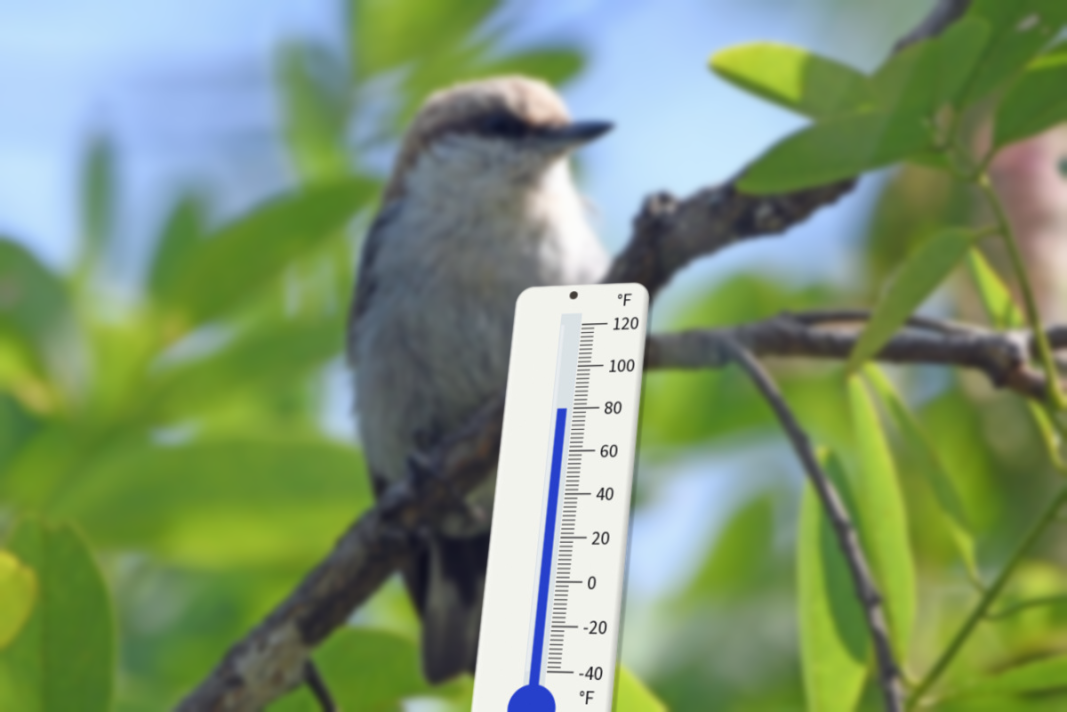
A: 80 °F
